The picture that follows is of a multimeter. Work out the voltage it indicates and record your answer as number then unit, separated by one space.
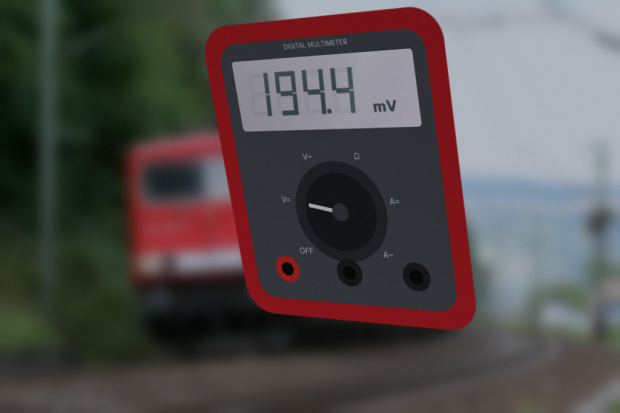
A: 194.4 mV
